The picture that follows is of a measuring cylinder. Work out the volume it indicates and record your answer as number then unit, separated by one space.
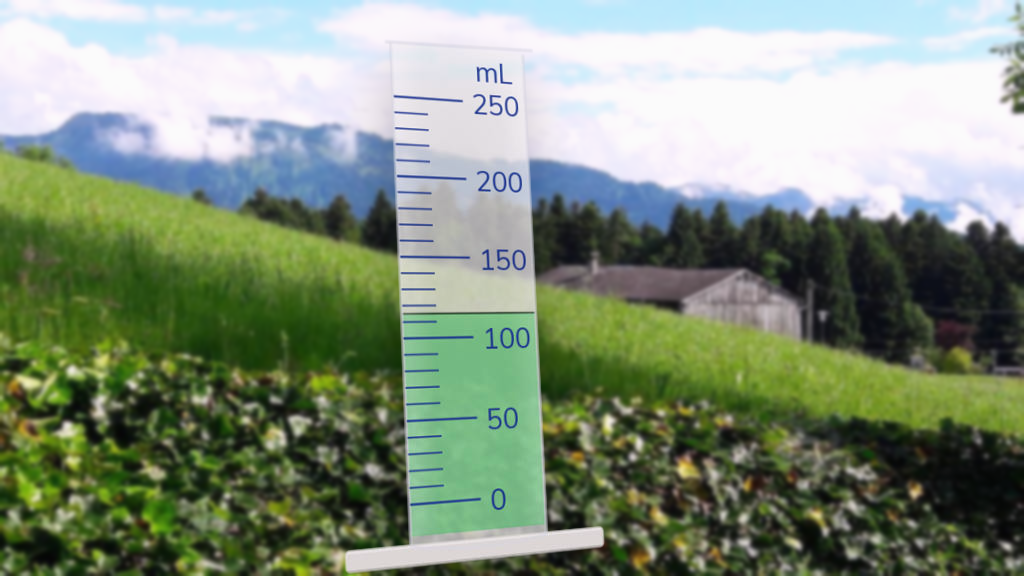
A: 115 mL
